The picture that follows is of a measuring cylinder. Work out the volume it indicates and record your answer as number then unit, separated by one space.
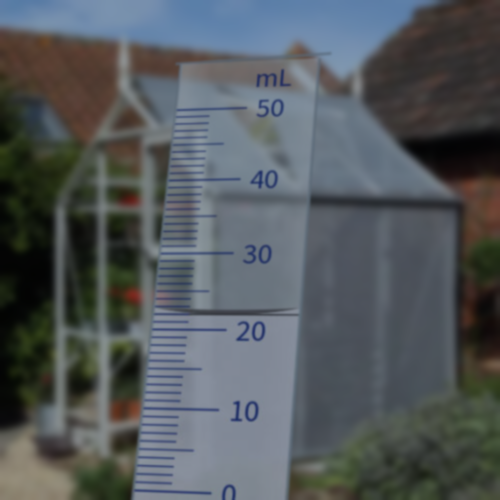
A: 22 mL
